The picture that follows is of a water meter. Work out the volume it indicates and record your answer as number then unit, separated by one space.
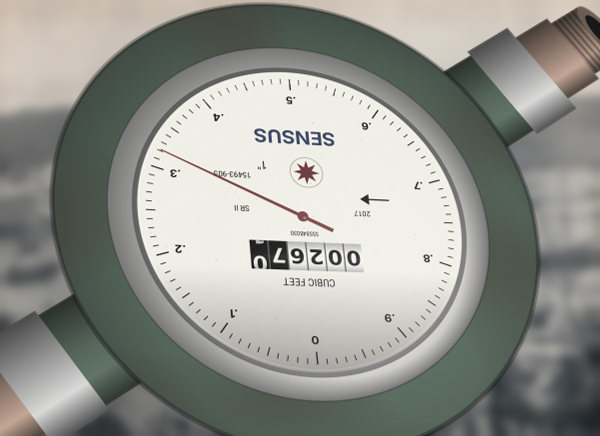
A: 2670.32 ft³
